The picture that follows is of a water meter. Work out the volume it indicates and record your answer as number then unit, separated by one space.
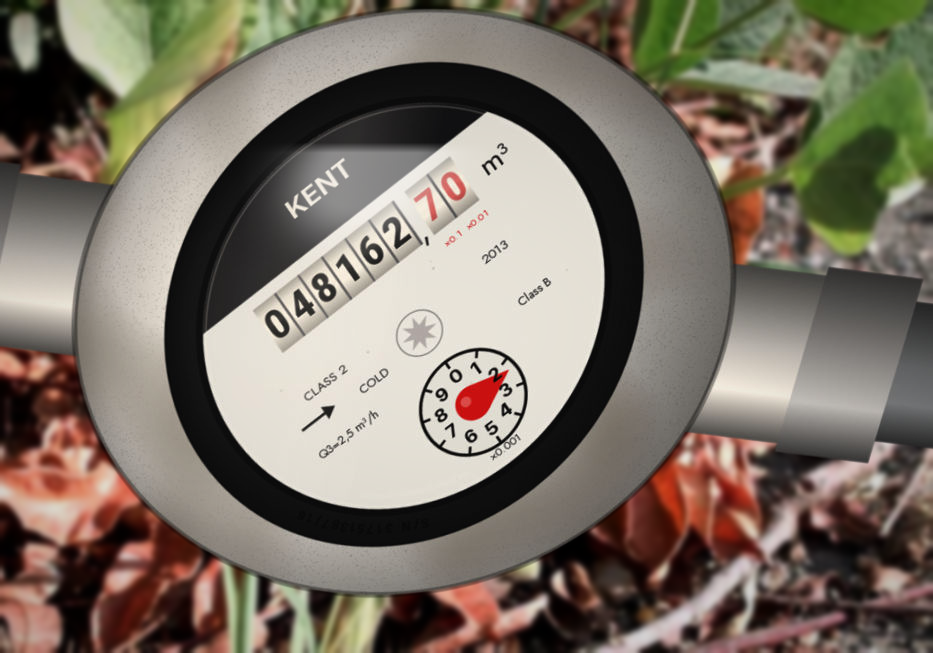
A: 48162.702 m³
